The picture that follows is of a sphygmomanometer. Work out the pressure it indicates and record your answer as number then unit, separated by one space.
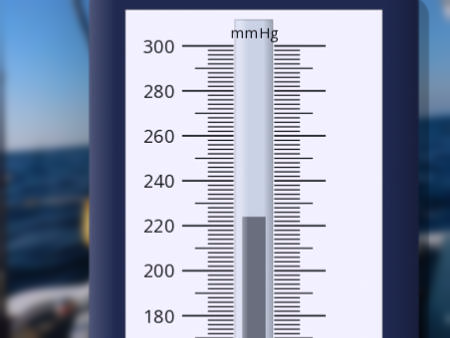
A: 224 mmHg
